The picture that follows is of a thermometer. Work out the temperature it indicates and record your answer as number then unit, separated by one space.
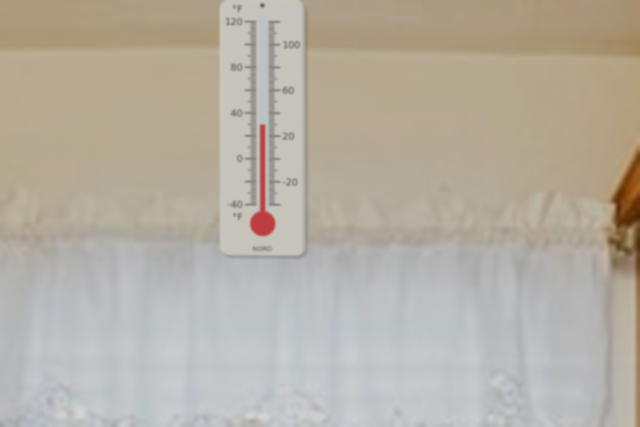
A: 30 °F
